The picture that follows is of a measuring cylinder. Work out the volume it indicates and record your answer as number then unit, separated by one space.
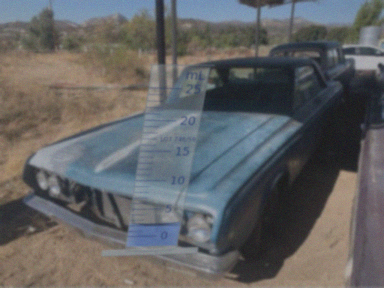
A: 2 mL
